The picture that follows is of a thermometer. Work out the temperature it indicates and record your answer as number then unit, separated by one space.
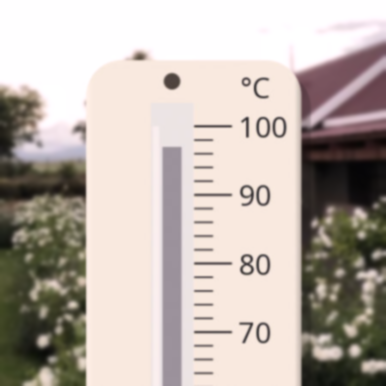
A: 97 °C
